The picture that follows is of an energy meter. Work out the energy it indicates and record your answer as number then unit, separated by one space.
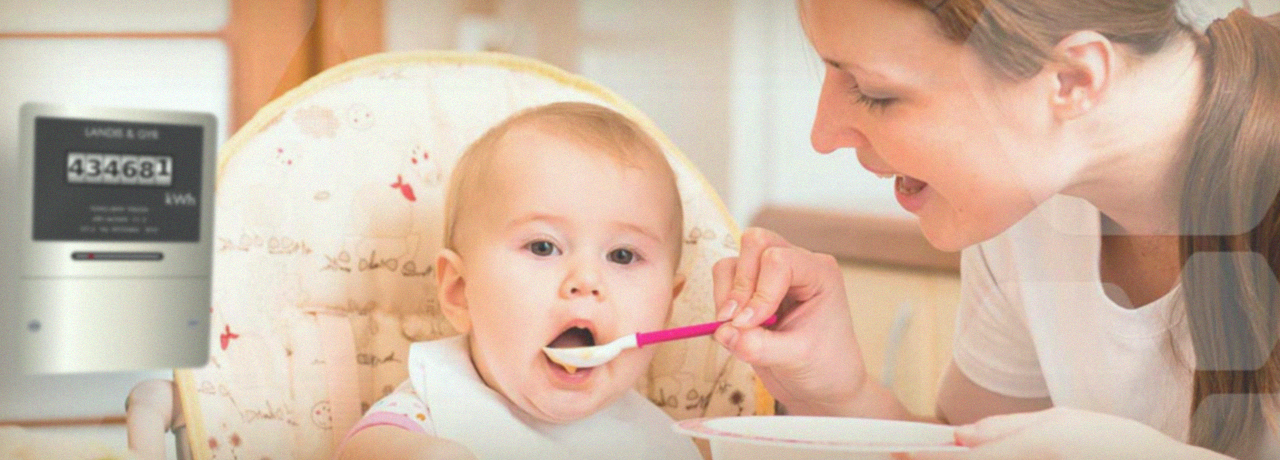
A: 434681 kWh
